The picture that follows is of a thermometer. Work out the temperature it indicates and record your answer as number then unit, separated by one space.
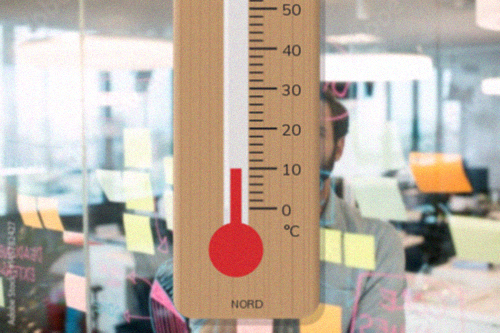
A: 10 °C
